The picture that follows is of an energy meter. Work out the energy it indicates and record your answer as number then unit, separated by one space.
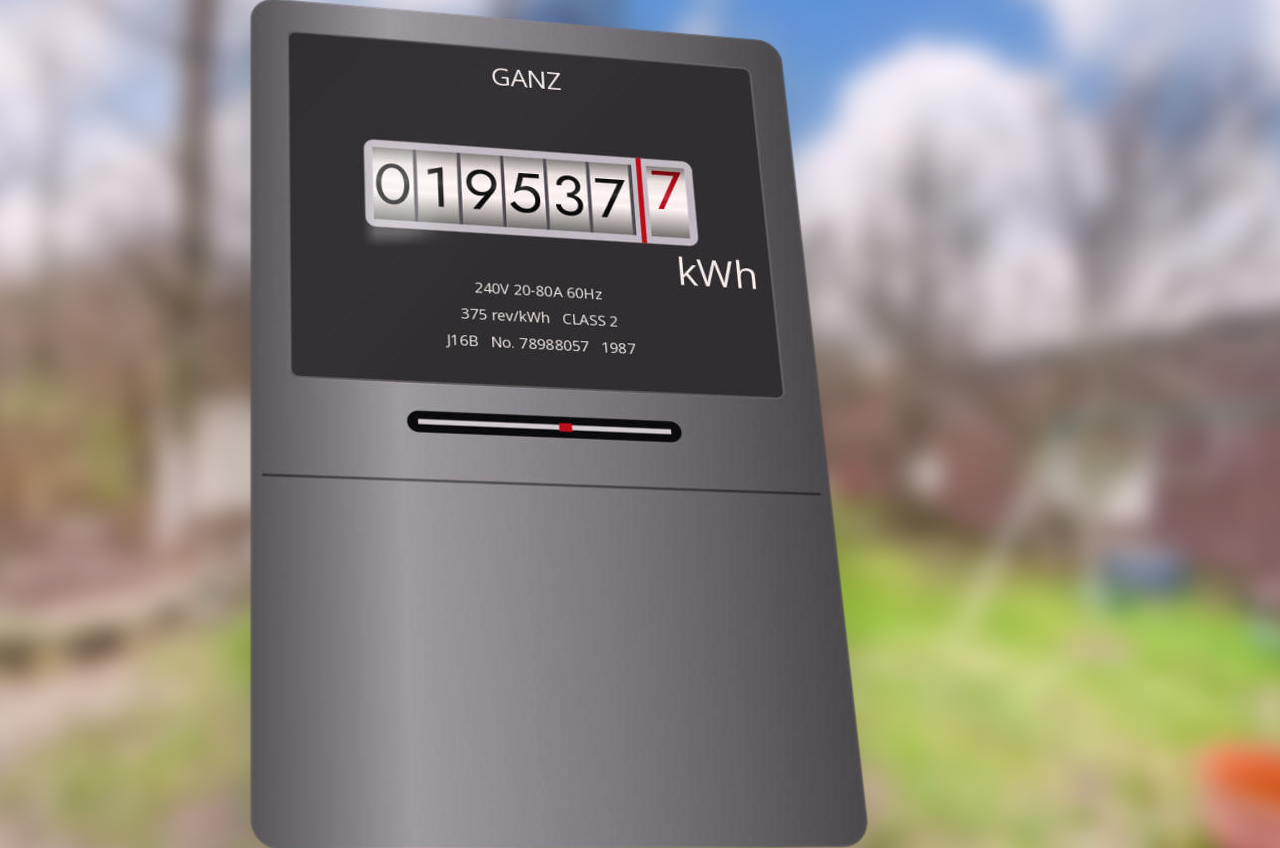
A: 19537.7 kWh
